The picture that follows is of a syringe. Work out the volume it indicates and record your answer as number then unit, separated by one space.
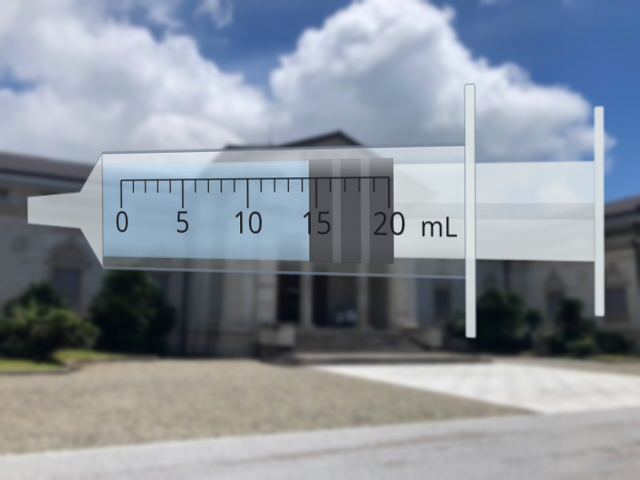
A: 14.5 mL
